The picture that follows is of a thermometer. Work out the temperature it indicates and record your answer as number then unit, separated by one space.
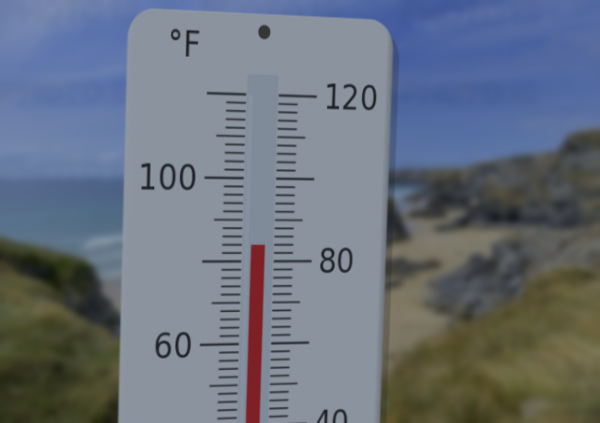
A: 84 °F
